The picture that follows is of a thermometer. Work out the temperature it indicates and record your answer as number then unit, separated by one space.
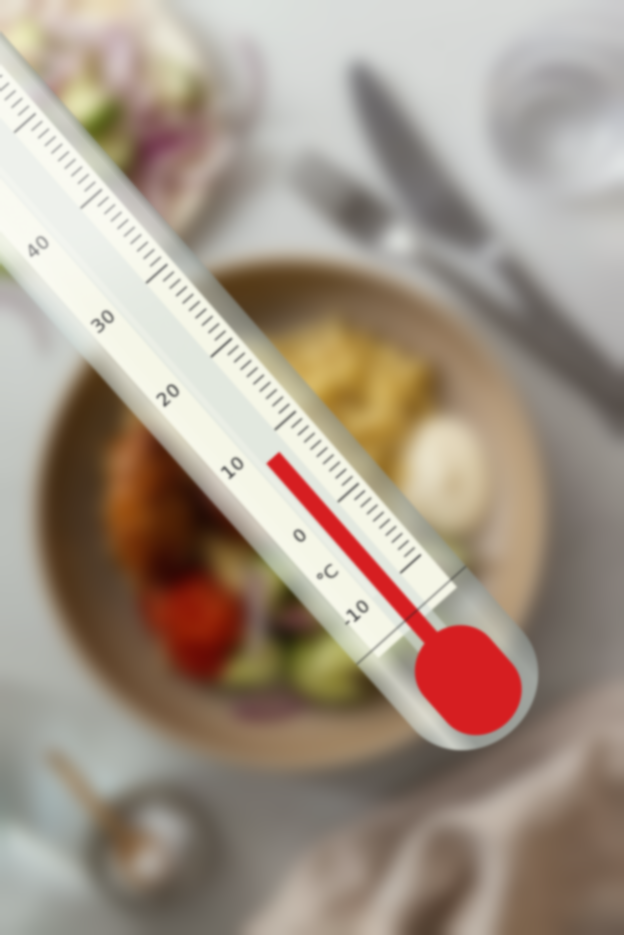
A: 8 °C
